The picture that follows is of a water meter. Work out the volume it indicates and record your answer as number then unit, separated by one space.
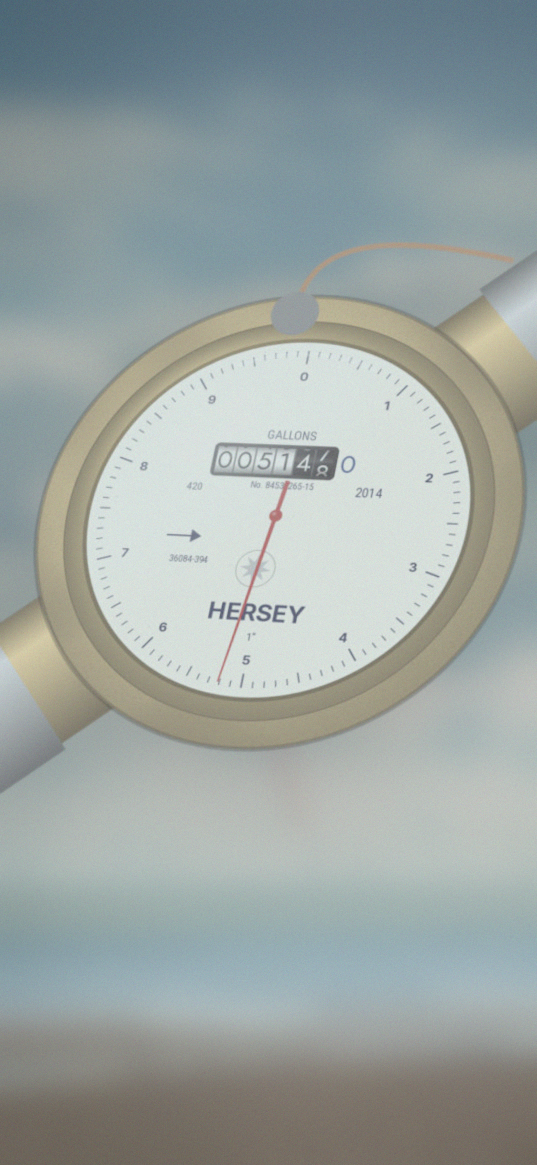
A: 51475.2 gal
